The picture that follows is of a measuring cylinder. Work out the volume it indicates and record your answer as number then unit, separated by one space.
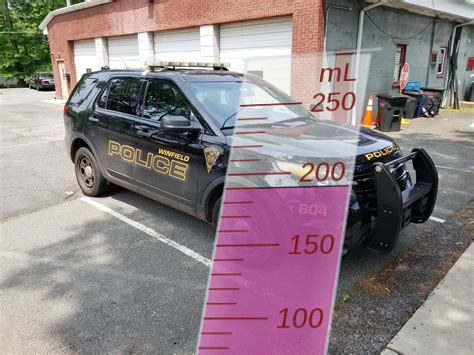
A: 190 mL
